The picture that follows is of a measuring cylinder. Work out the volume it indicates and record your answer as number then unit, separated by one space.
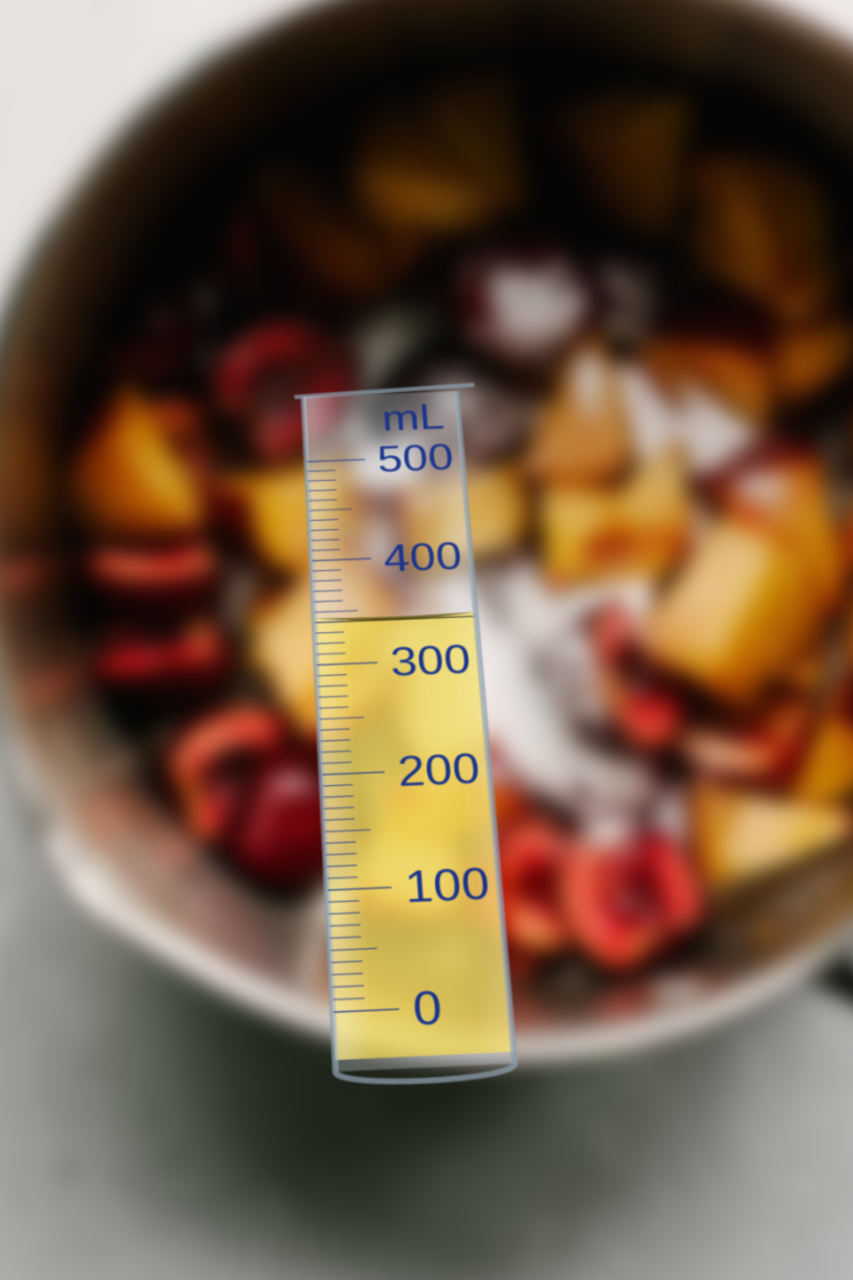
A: 340 mL
